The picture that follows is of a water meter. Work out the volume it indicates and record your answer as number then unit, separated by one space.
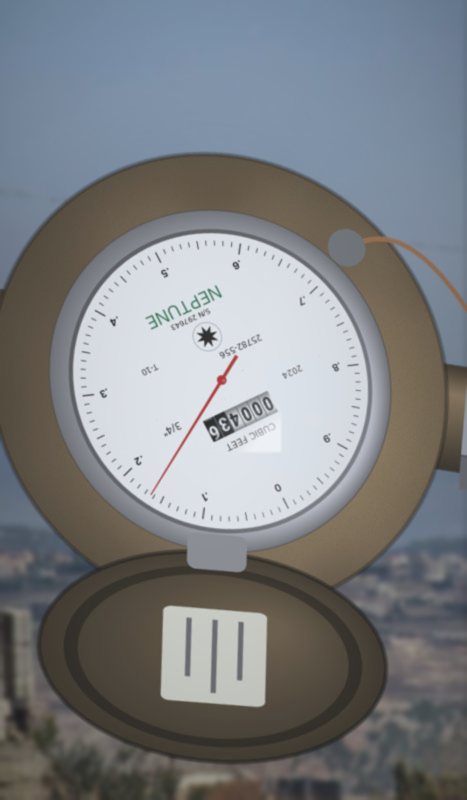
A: 436.16 ft³
